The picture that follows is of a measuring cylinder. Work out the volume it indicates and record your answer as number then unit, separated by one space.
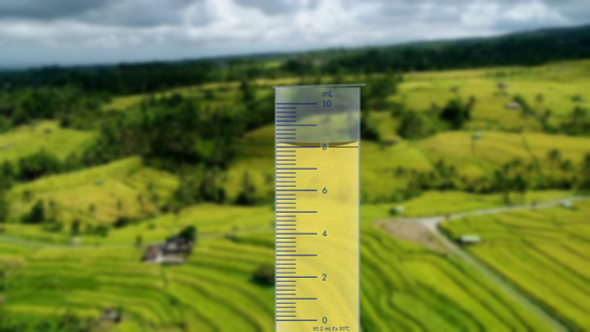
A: 8 mL
